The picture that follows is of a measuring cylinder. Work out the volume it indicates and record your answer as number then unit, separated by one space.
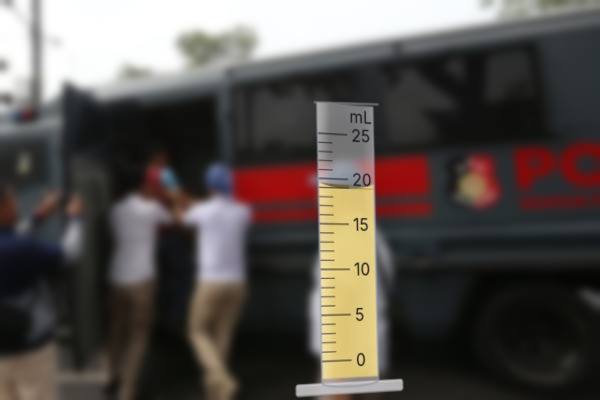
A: 19 mL
